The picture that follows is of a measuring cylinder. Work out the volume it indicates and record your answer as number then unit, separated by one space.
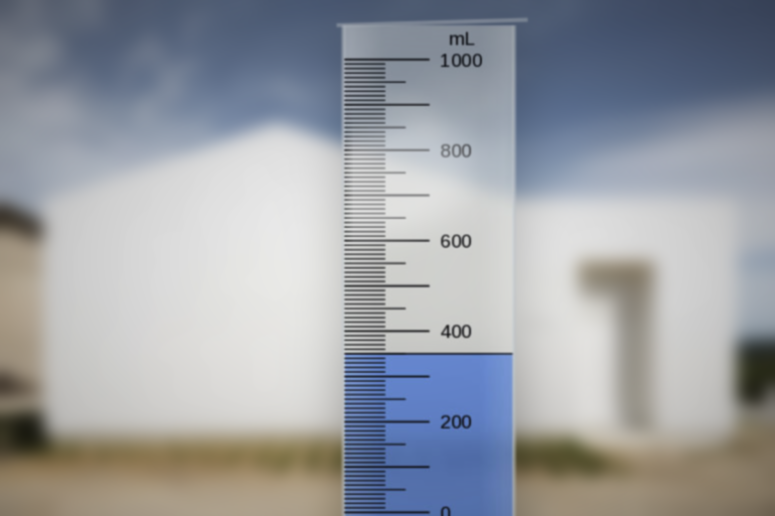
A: 350 mL
